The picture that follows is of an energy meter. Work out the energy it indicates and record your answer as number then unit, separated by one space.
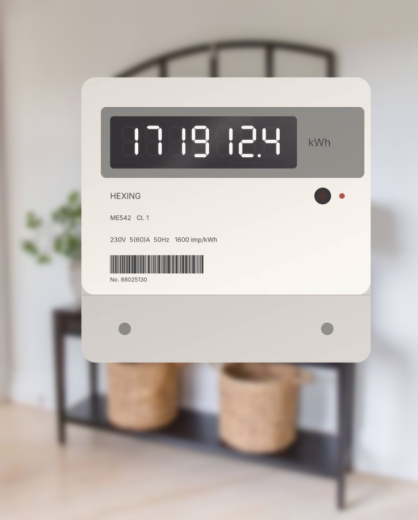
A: 171912.4 kWh
